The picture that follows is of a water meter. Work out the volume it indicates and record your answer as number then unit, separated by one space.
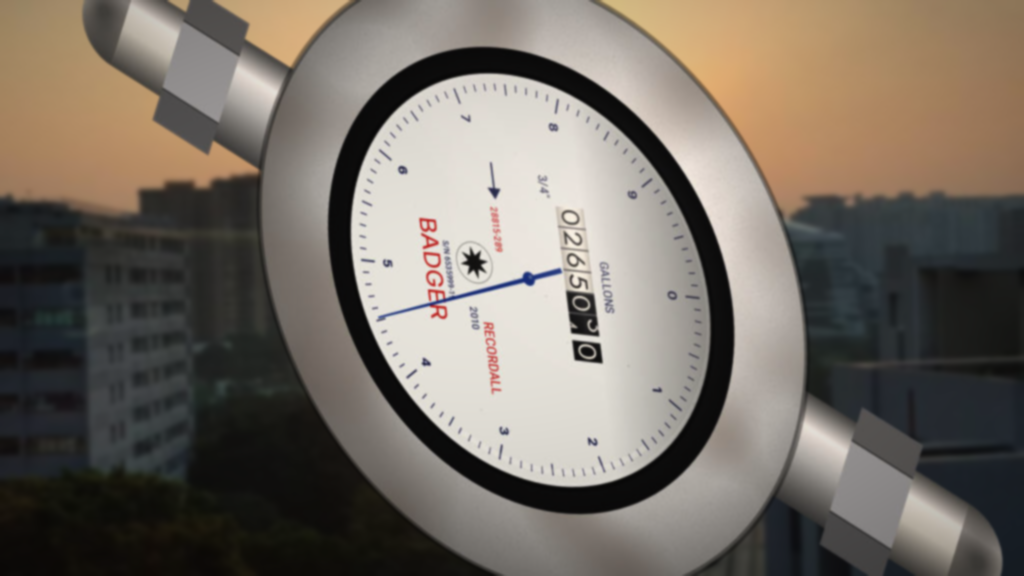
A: 265034.5 gal
